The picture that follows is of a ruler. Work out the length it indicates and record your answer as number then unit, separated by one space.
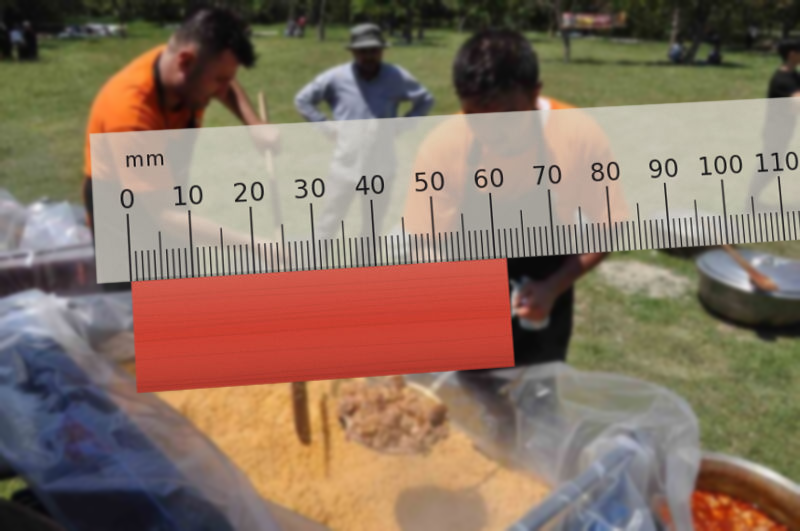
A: 62 mm
